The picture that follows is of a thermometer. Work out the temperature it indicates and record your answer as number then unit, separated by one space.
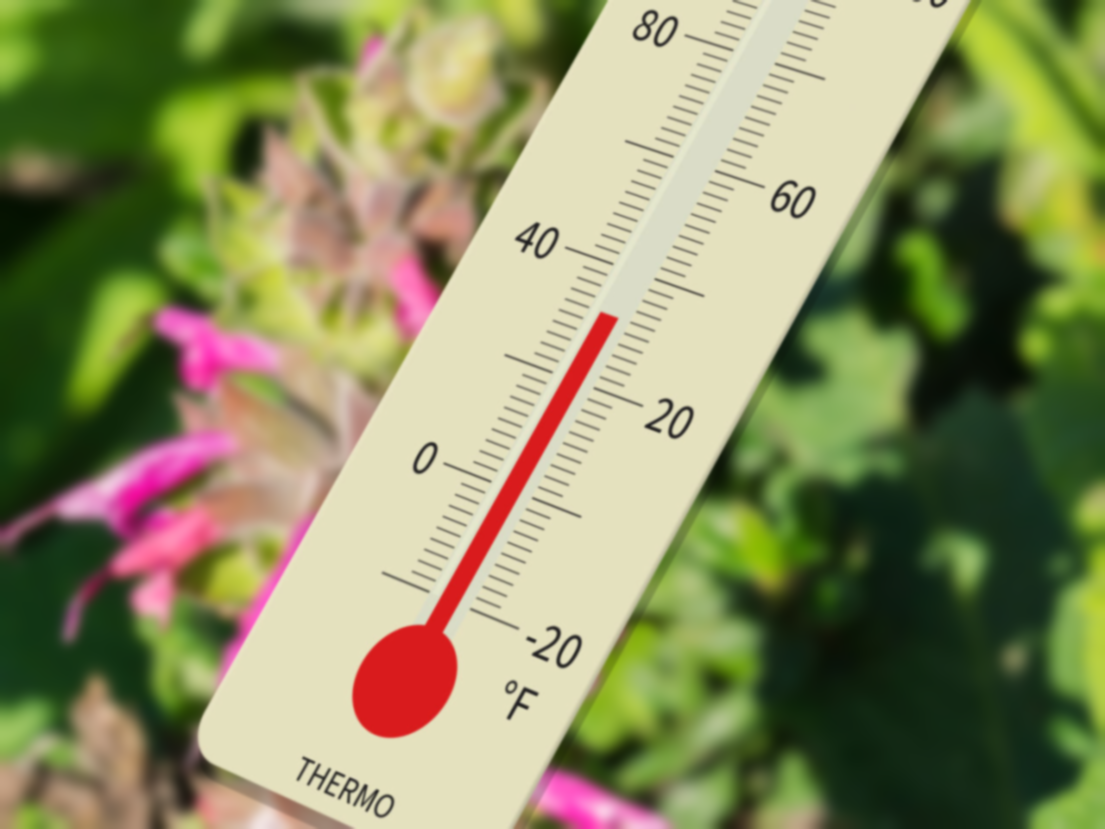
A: 32 °F
